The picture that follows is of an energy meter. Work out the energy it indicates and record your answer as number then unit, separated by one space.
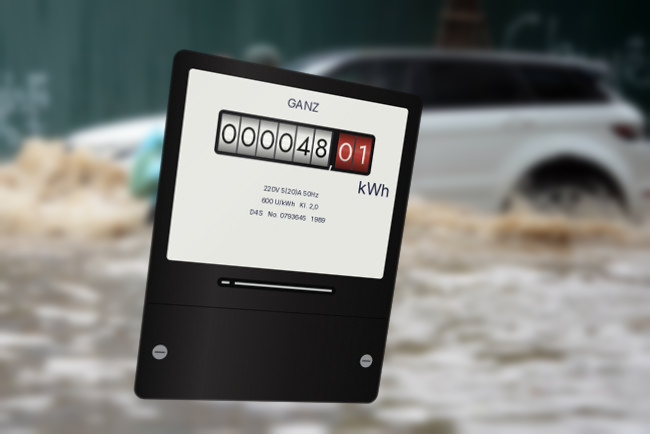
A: 48.01 kWh
